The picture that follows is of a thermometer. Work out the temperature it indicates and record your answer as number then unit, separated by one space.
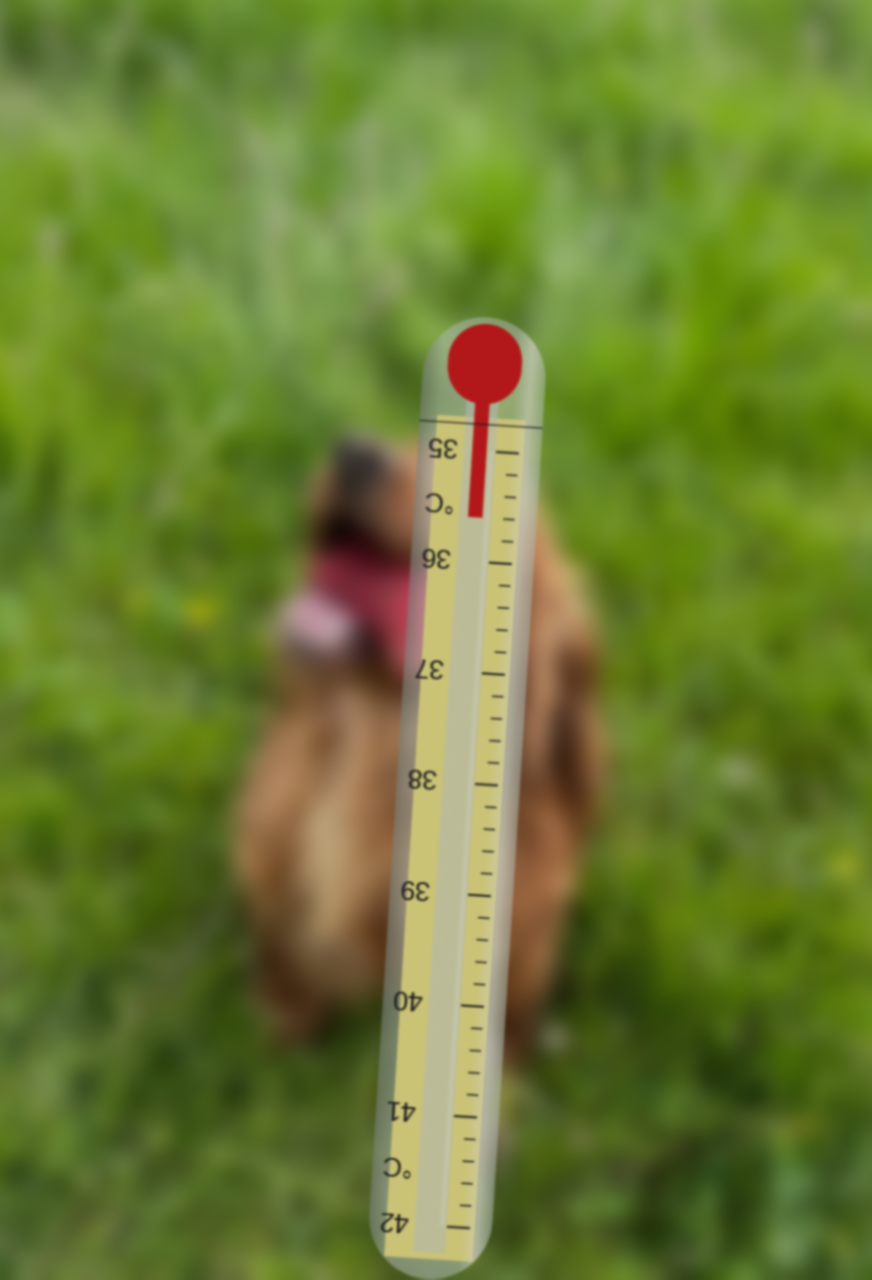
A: 35.6 °C
